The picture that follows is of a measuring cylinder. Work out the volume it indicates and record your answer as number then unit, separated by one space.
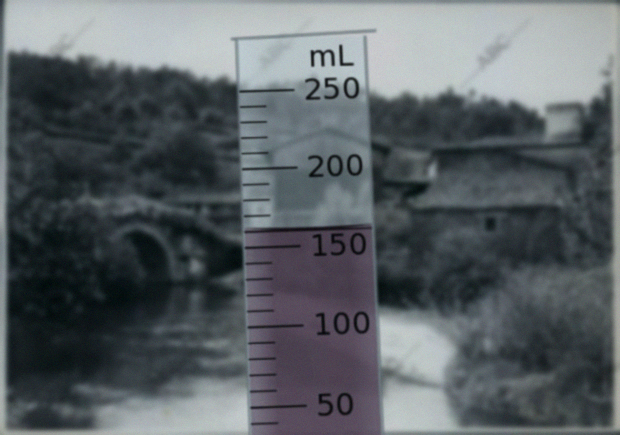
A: 160 mL
